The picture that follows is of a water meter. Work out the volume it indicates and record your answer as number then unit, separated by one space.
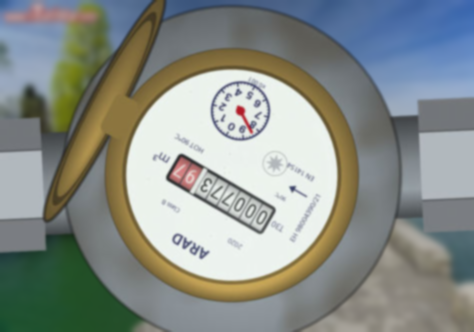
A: 773.978 m³
